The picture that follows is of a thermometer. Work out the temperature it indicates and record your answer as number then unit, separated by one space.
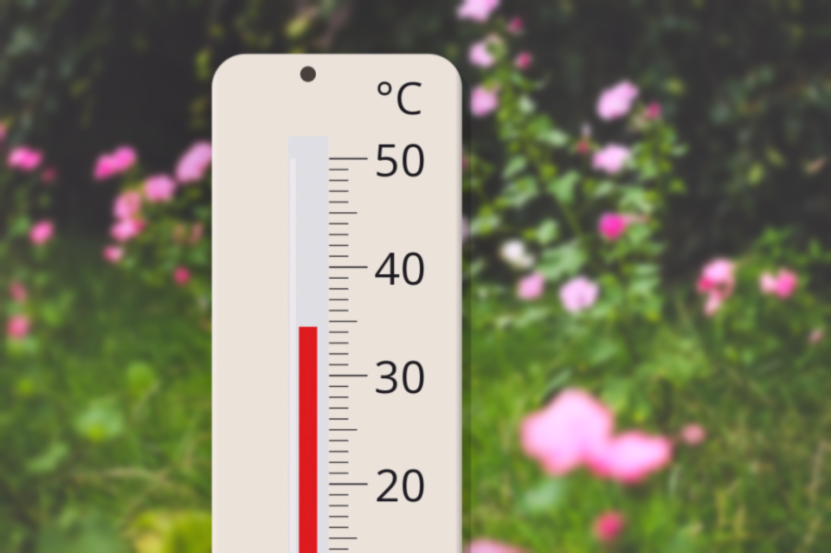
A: 34.5 °C
